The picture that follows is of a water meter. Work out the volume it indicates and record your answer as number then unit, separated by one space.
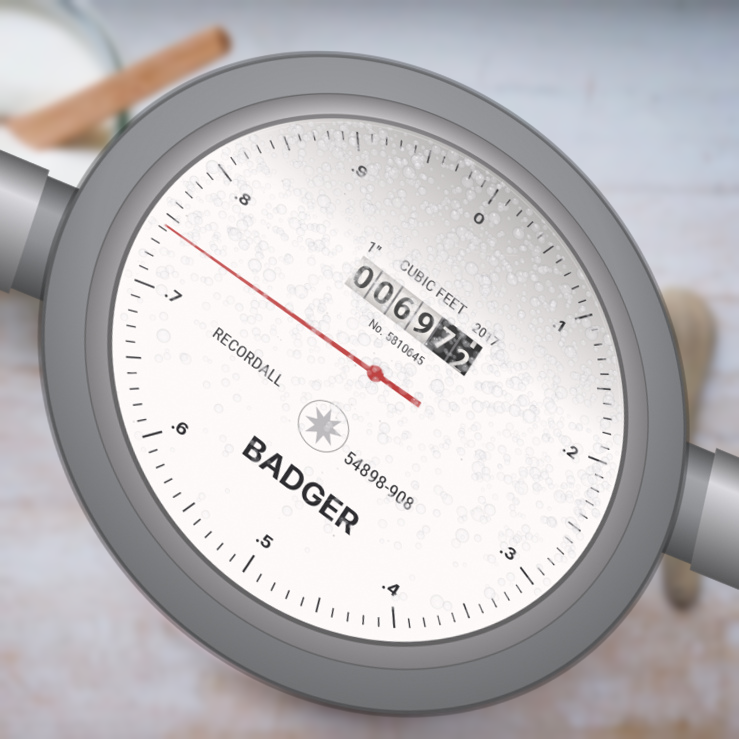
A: 6971.74 ft³
